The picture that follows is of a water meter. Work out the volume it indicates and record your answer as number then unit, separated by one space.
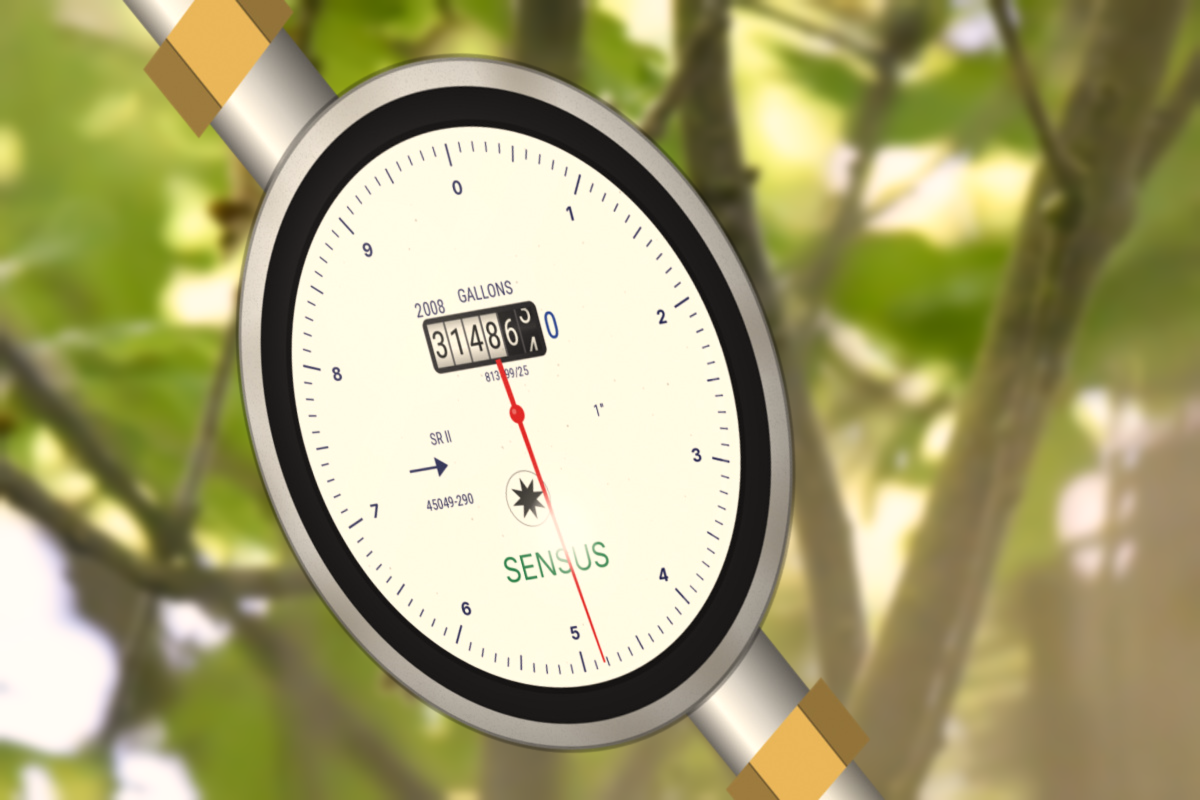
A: 3148634.8 gal
